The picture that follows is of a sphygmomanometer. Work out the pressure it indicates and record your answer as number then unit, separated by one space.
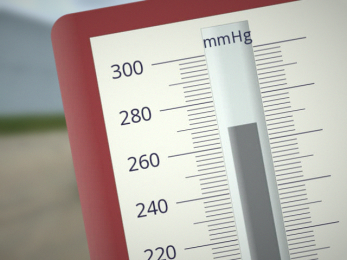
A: 268 mmHg
